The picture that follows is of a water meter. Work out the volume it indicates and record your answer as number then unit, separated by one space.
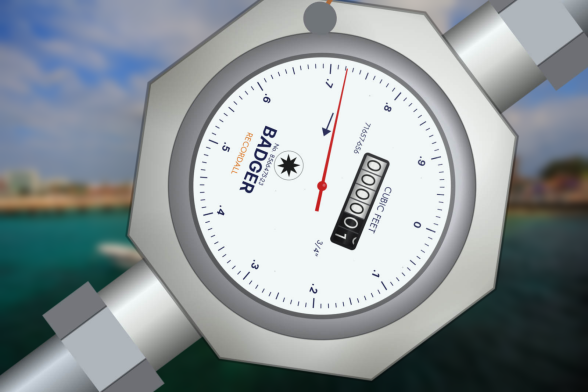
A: 0.72 ft³
